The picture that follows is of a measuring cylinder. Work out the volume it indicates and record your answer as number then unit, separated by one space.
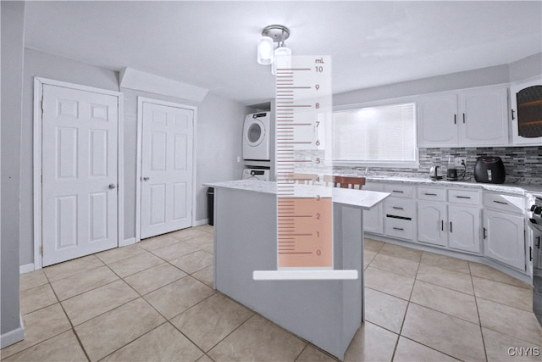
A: 3 mL
